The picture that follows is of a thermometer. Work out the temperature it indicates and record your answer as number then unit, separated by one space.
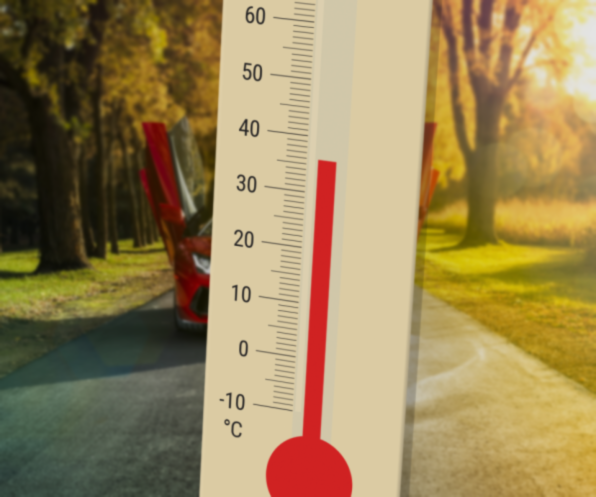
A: 36 °C
